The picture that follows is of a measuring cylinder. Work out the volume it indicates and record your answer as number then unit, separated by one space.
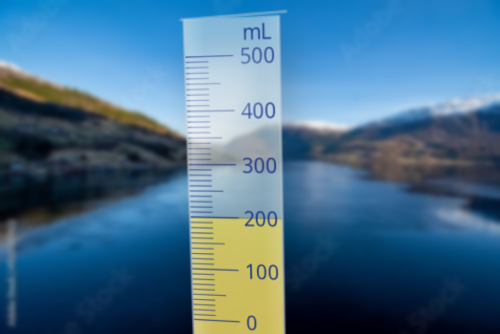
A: 200 mL
